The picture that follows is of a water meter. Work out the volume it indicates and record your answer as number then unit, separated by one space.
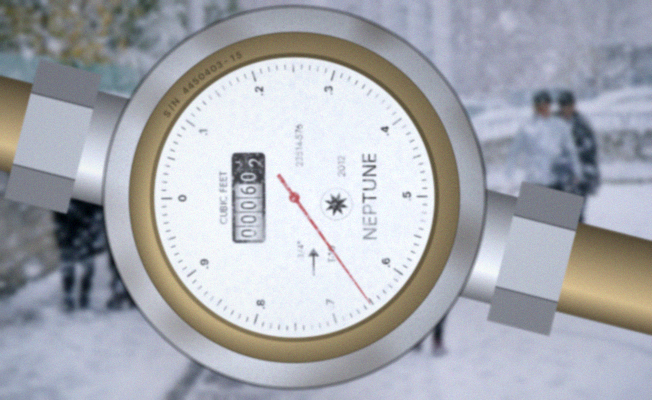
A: 601.65 ft³
